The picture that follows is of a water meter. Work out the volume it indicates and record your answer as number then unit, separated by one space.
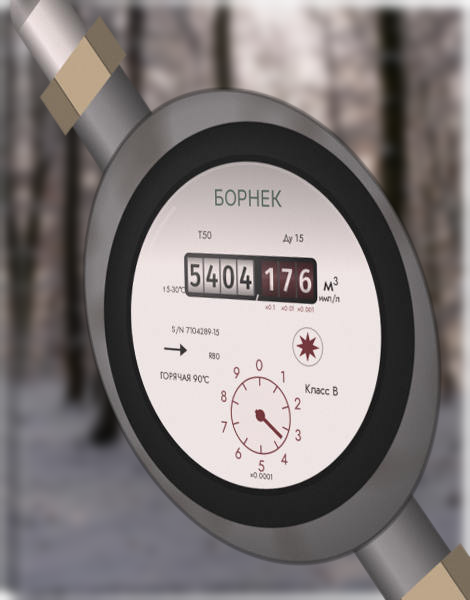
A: 5404.1763 m³
